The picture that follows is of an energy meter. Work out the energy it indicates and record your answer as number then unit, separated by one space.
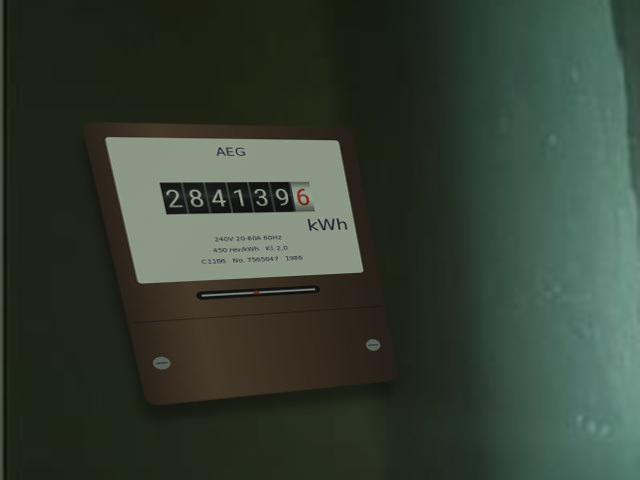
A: 284139.6 kWh
